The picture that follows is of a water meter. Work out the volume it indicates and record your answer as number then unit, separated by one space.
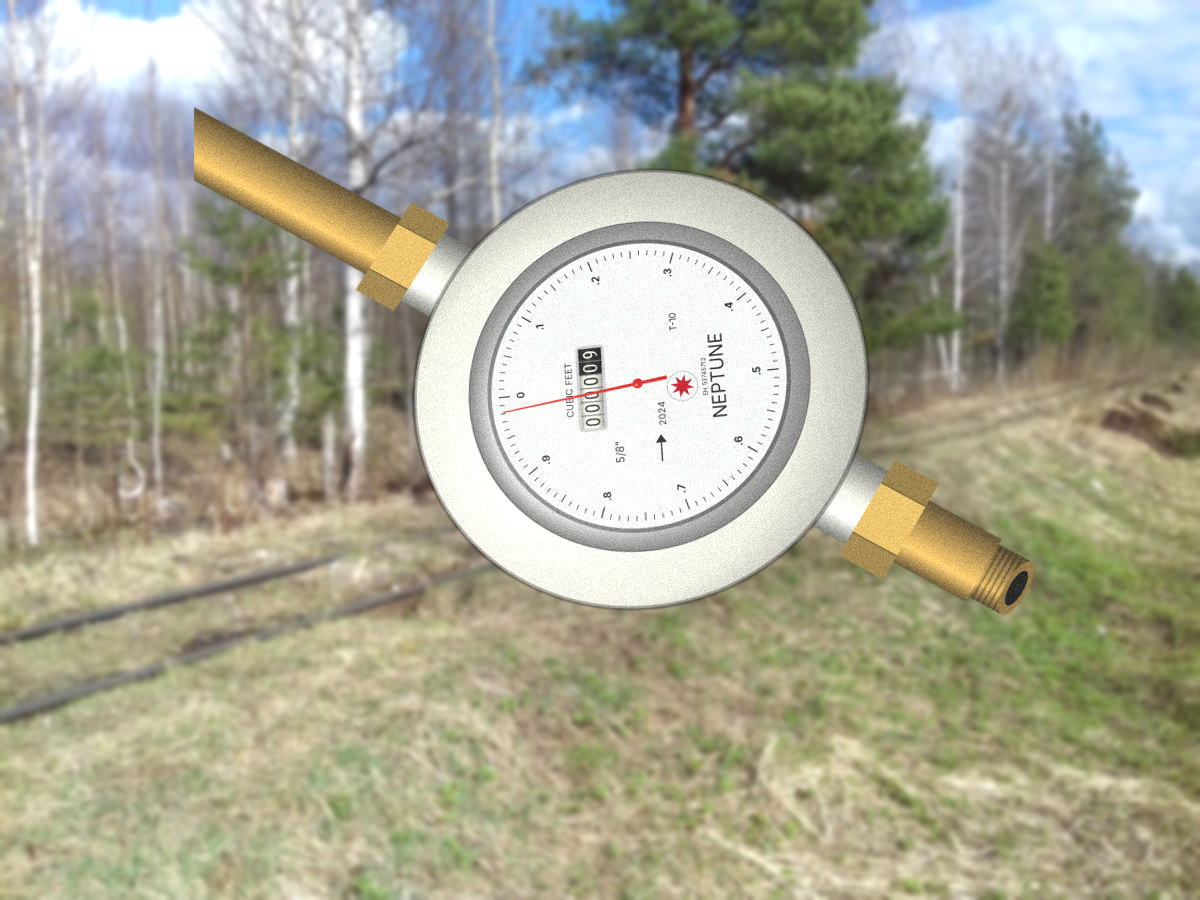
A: 8.98 ft³
